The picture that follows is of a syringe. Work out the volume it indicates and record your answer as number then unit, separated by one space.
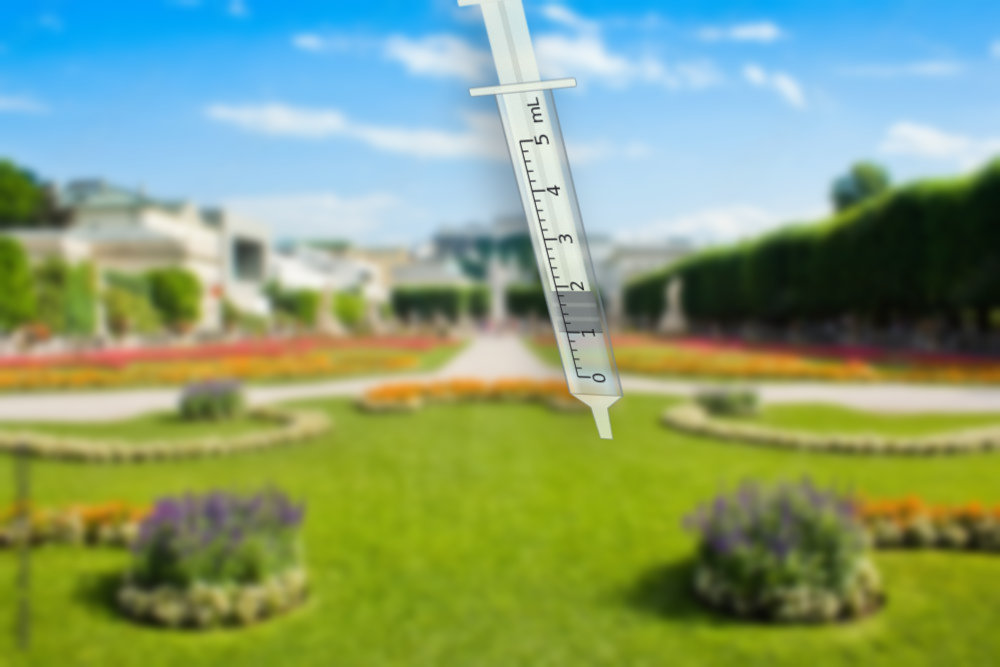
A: 1 mL
